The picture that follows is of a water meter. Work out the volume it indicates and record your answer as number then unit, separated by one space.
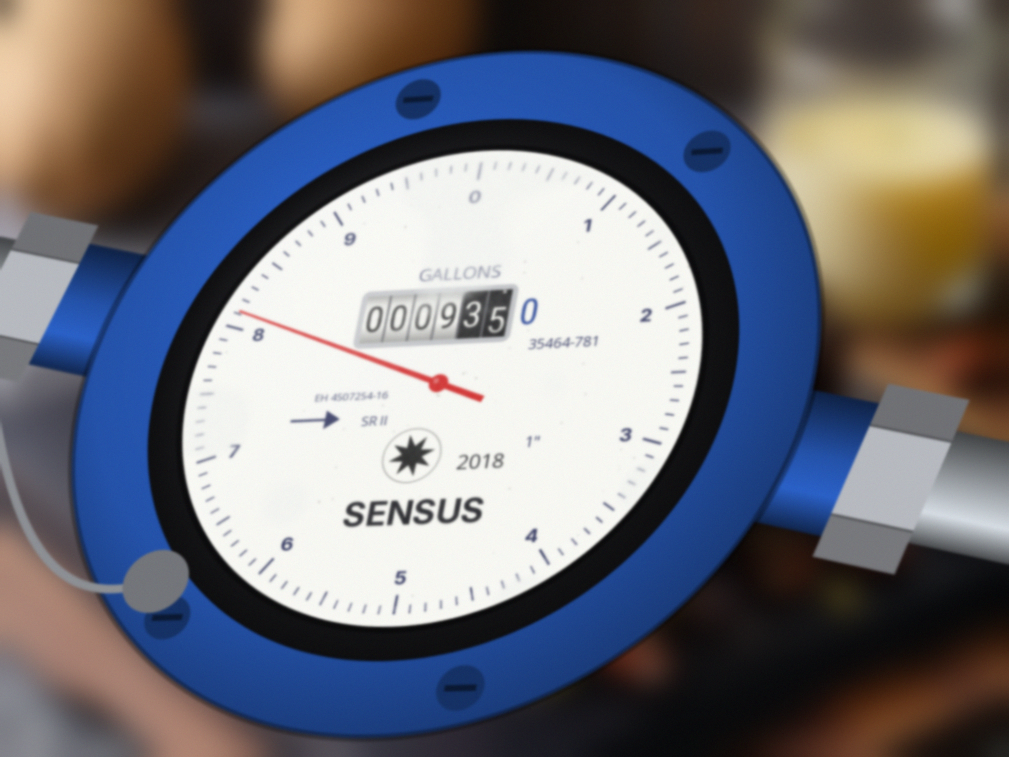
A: 9348.1 gal
